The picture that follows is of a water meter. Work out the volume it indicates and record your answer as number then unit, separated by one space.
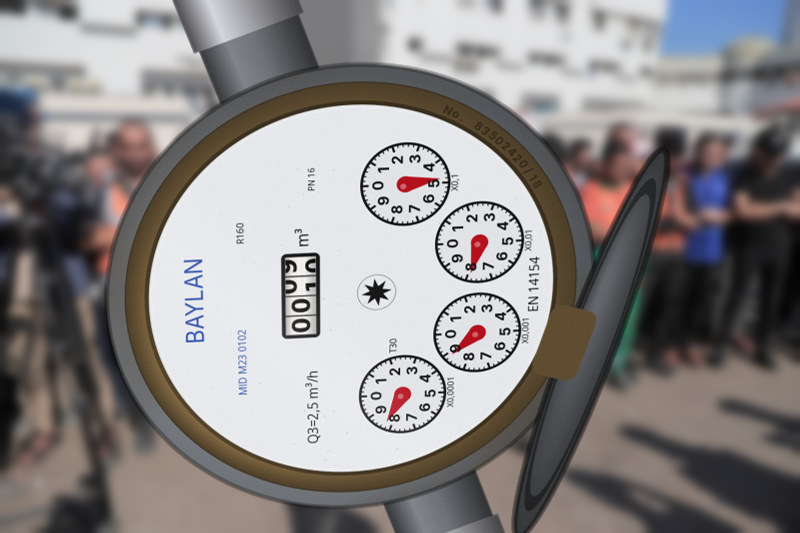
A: 9.4788 m³
